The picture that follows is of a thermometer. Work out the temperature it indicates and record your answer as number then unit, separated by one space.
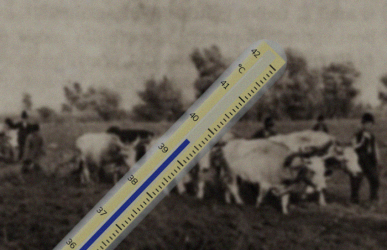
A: 39.5 °C
